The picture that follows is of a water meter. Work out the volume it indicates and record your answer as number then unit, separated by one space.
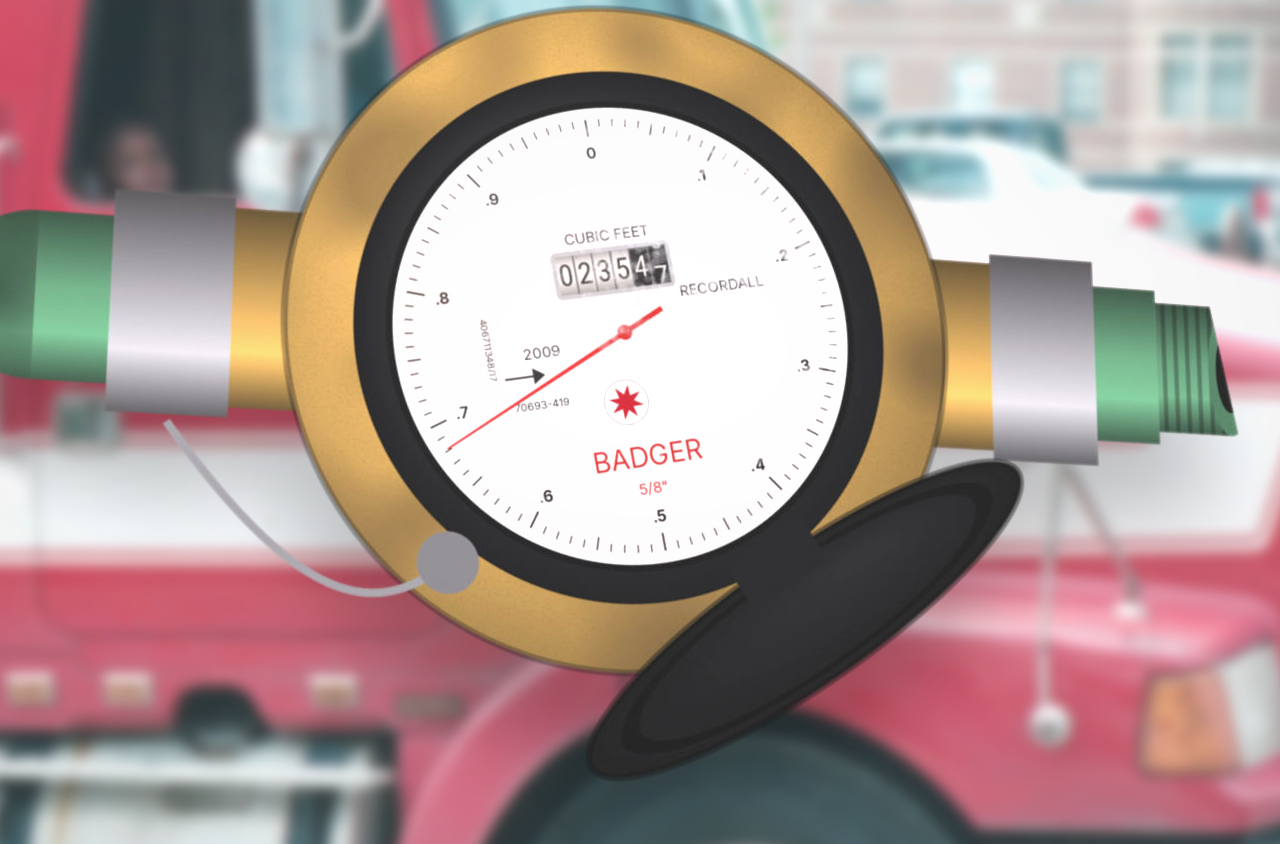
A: 23546.68 ft³
